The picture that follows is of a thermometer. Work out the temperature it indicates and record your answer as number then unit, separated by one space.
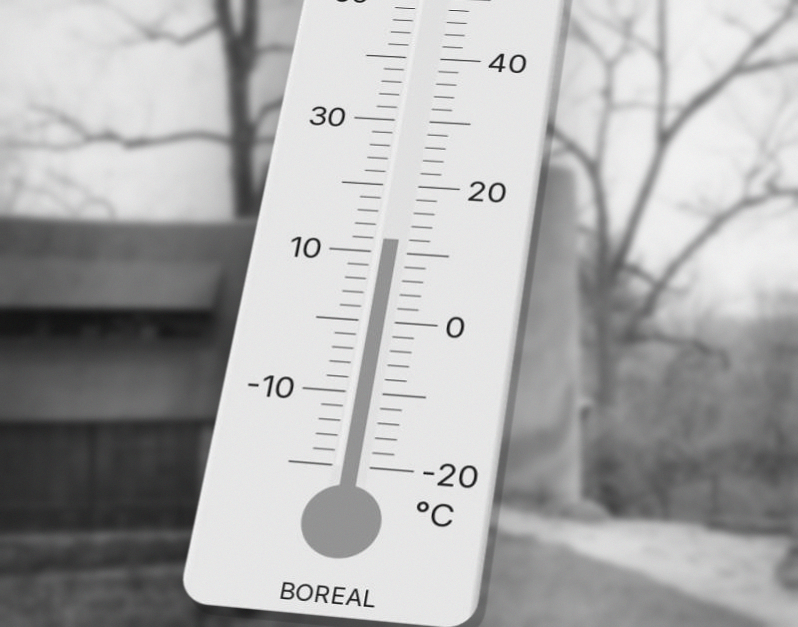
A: 12 °C
